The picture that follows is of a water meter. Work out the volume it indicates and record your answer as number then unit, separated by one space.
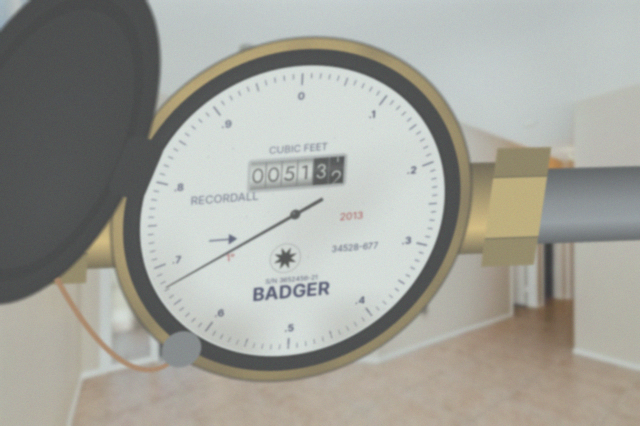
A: 5131.67 ft³
